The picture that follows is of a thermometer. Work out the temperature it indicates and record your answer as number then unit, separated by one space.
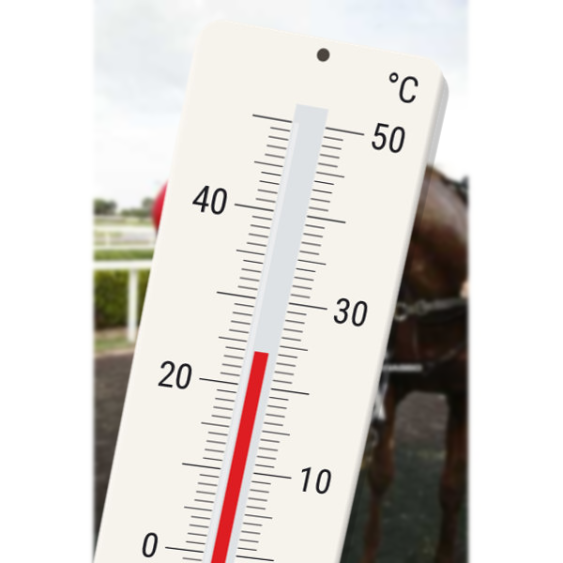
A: 24 °C
